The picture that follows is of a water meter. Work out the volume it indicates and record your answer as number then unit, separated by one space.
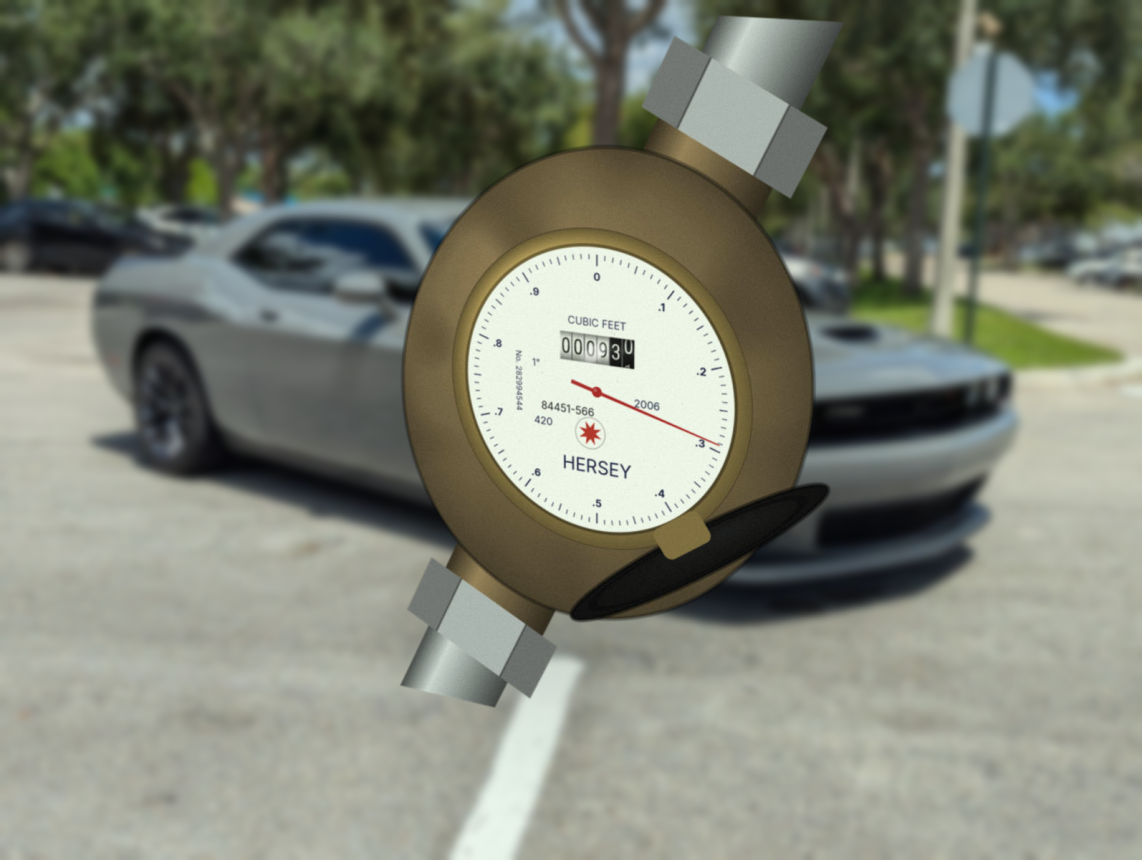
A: 930.29 ft³
